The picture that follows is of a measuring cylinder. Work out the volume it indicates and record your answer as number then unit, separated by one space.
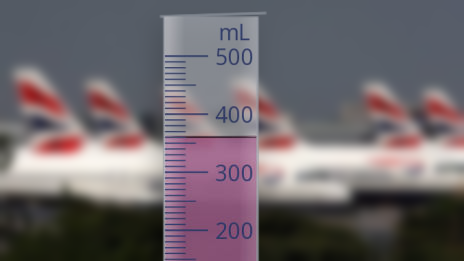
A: 360 mL
